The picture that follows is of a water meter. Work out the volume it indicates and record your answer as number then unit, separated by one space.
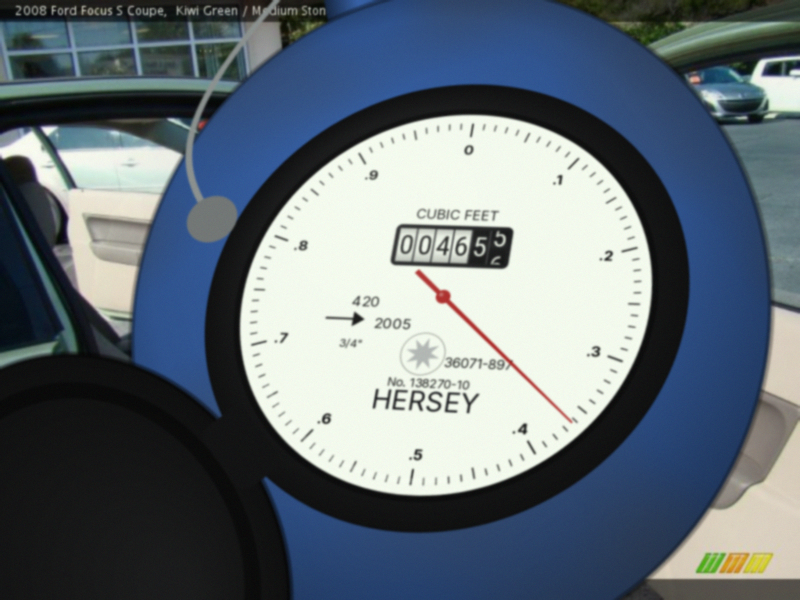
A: 4655.36 ft³
